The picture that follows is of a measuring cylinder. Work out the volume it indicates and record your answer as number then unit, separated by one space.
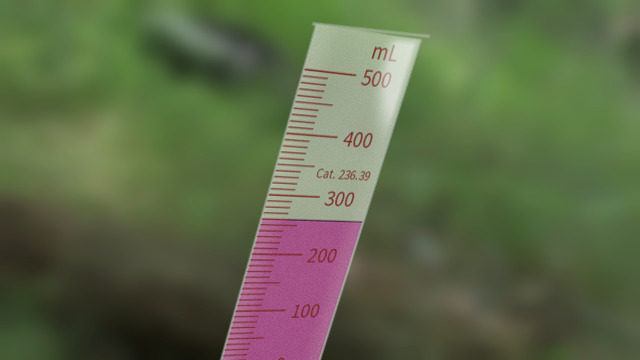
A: 260 mL
